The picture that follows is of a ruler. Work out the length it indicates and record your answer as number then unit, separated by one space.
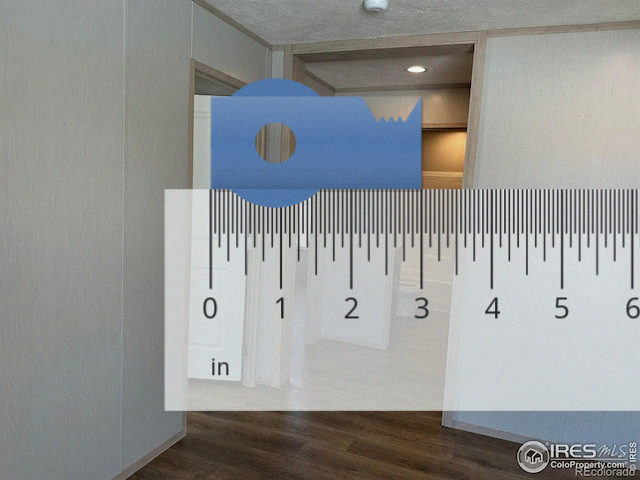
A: 3 in
